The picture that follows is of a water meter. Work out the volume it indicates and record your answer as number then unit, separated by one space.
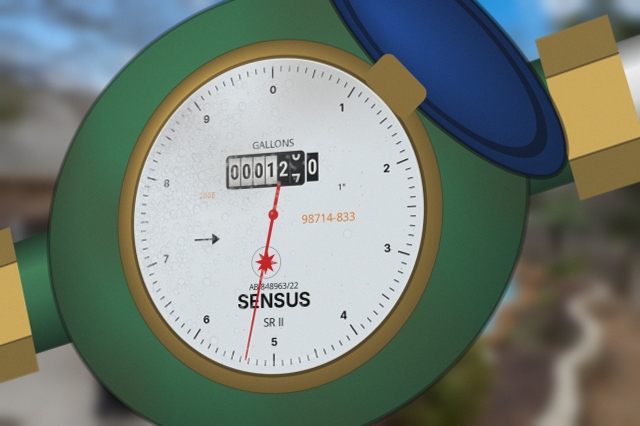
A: 1265.3 gal
